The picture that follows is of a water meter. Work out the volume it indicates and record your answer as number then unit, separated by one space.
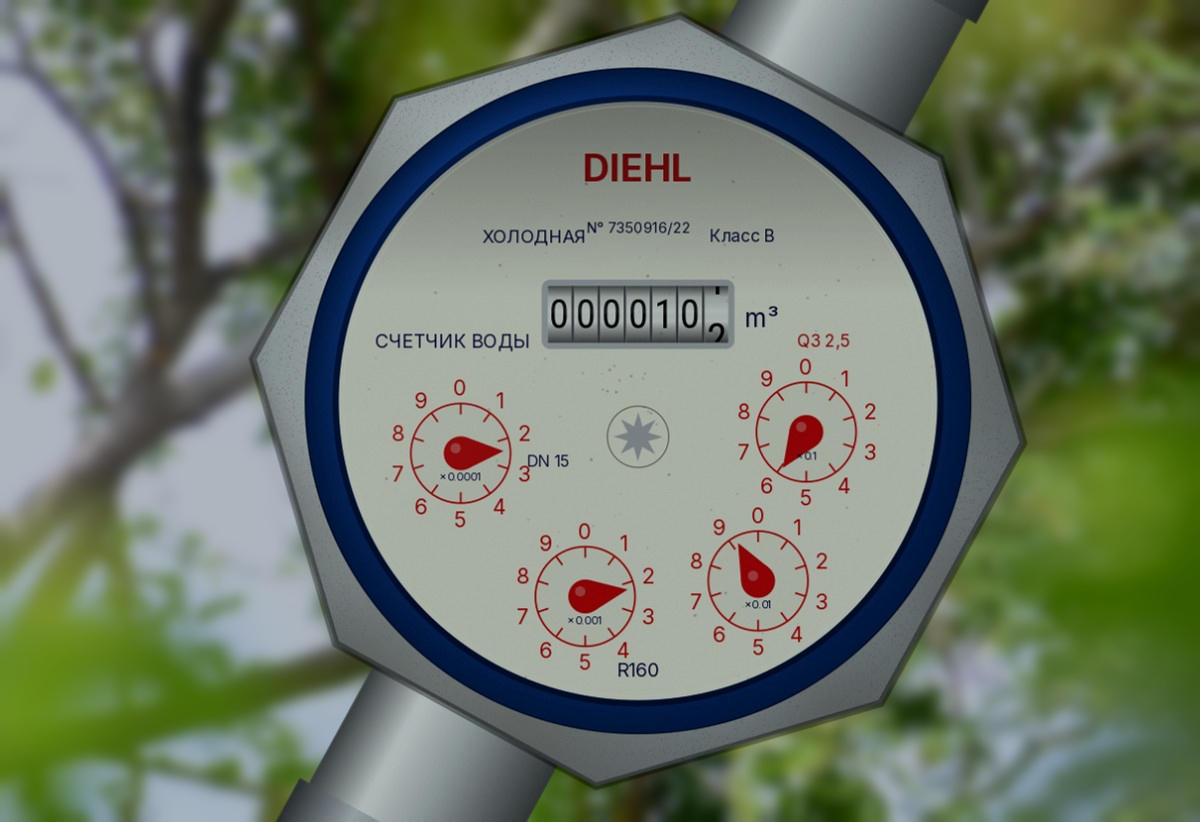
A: 101.5922 m³
